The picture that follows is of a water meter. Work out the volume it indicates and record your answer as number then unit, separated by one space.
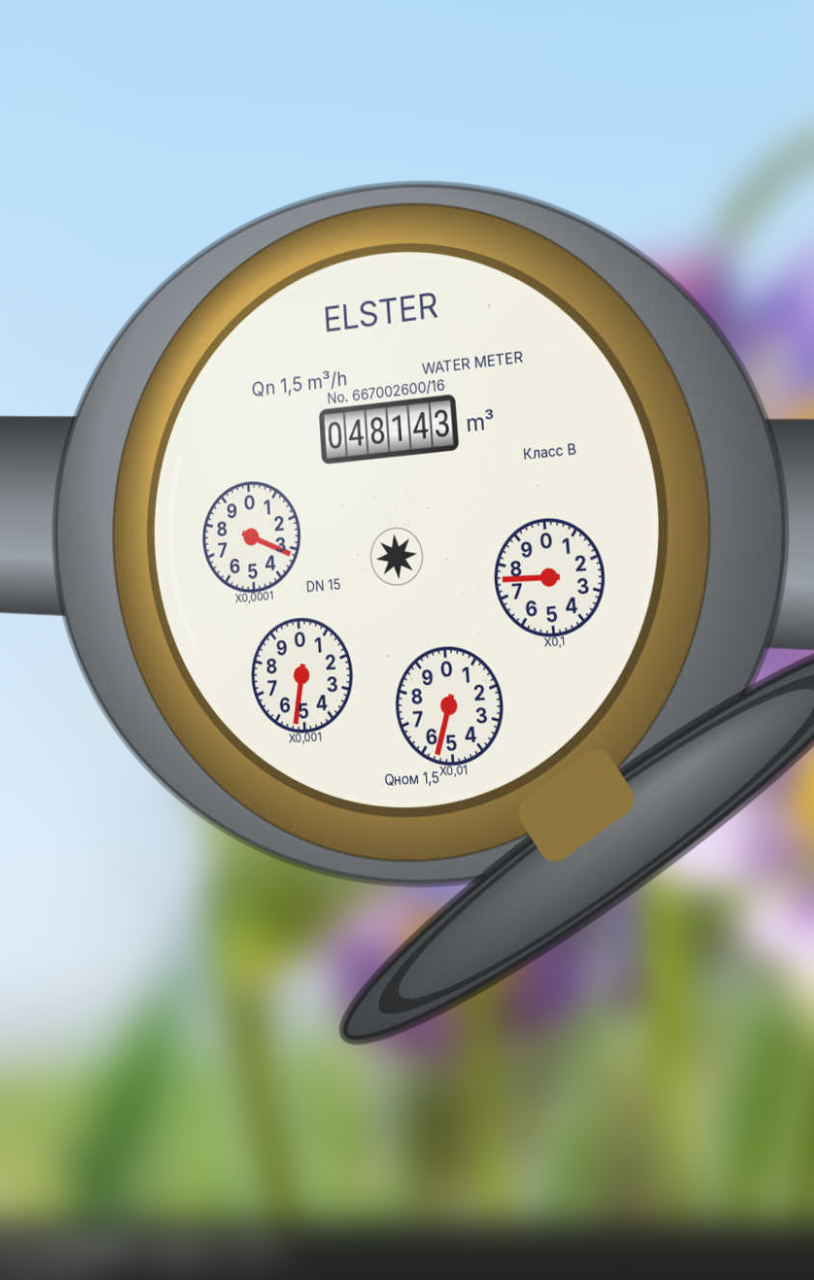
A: 48143.7553 m³
